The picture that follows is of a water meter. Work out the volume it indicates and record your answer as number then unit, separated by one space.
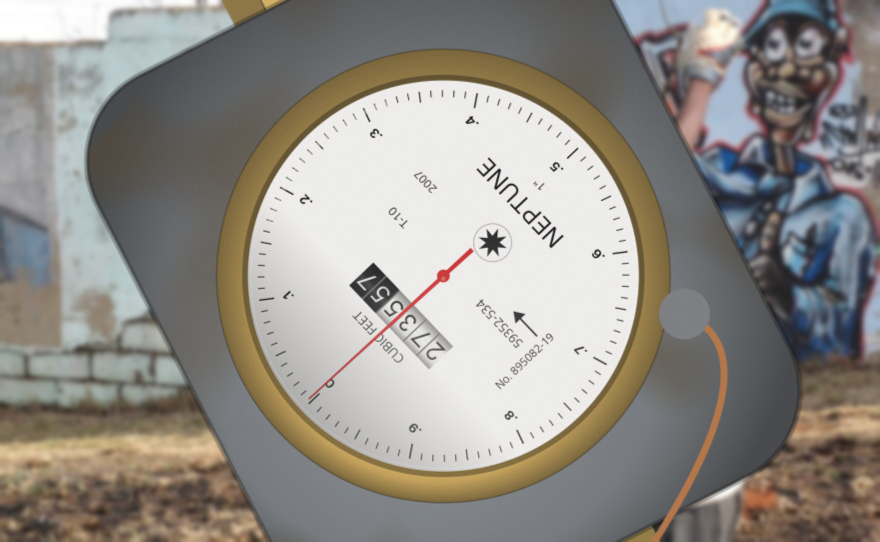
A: 273557.00 ft³
